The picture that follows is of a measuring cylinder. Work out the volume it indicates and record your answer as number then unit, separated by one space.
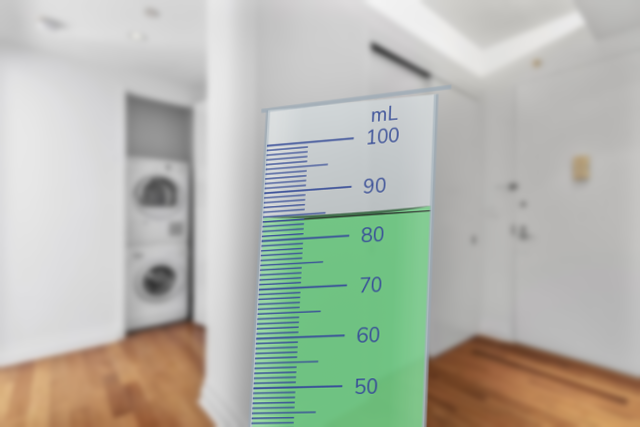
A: 84 mL
